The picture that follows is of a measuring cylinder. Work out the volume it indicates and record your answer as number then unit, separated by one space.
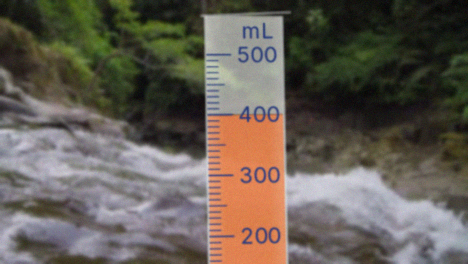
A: 400 mL
